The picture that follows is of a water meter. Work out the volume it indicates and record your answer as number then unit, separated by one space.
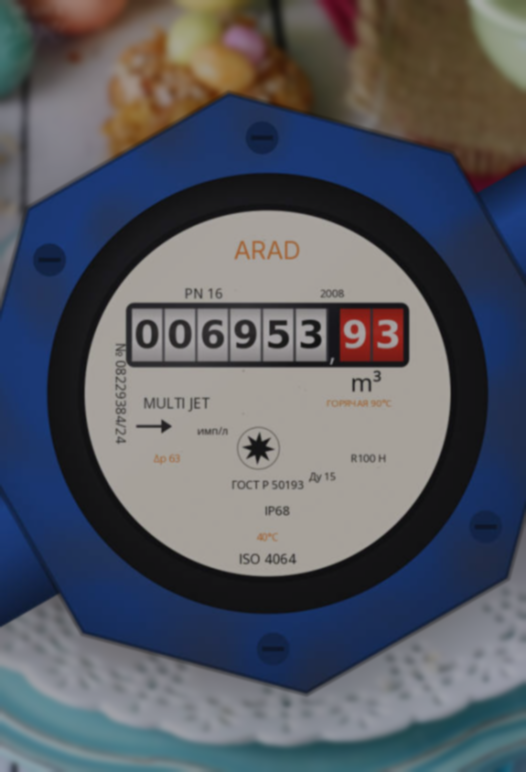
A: 6953.93 m³
